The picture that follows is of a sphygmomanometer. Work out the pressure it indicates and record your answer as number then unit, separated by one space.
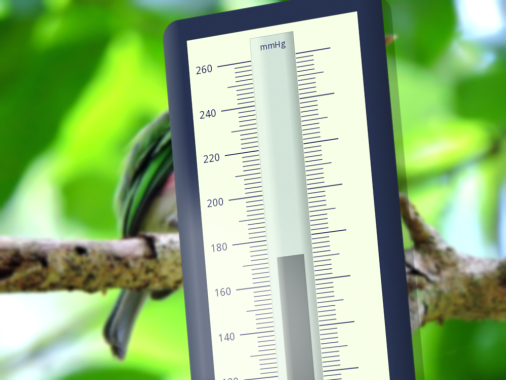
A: 172 mmHg
